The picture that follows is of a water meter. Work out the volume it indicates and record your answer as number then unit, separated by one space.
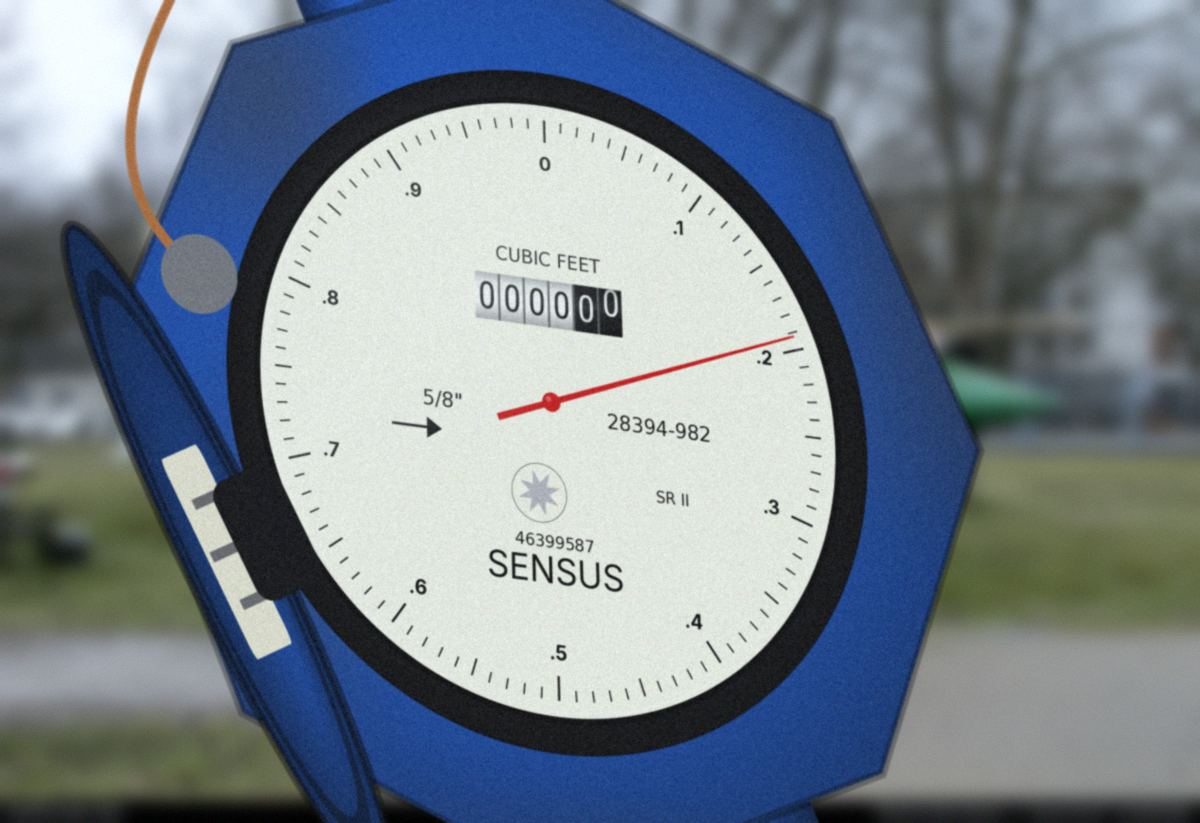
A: 0.19 ft³
